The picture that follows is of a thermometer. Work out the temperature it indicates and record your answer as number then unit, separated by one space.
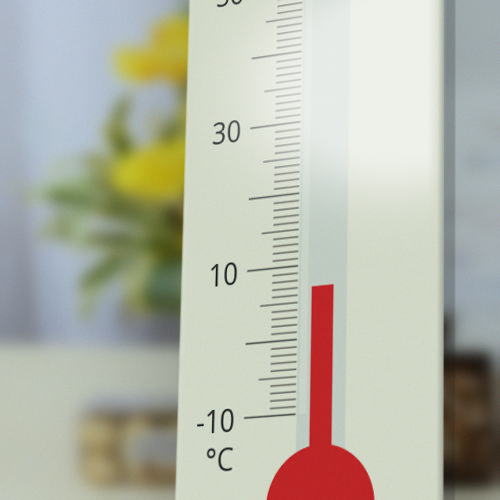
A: 7 °C
